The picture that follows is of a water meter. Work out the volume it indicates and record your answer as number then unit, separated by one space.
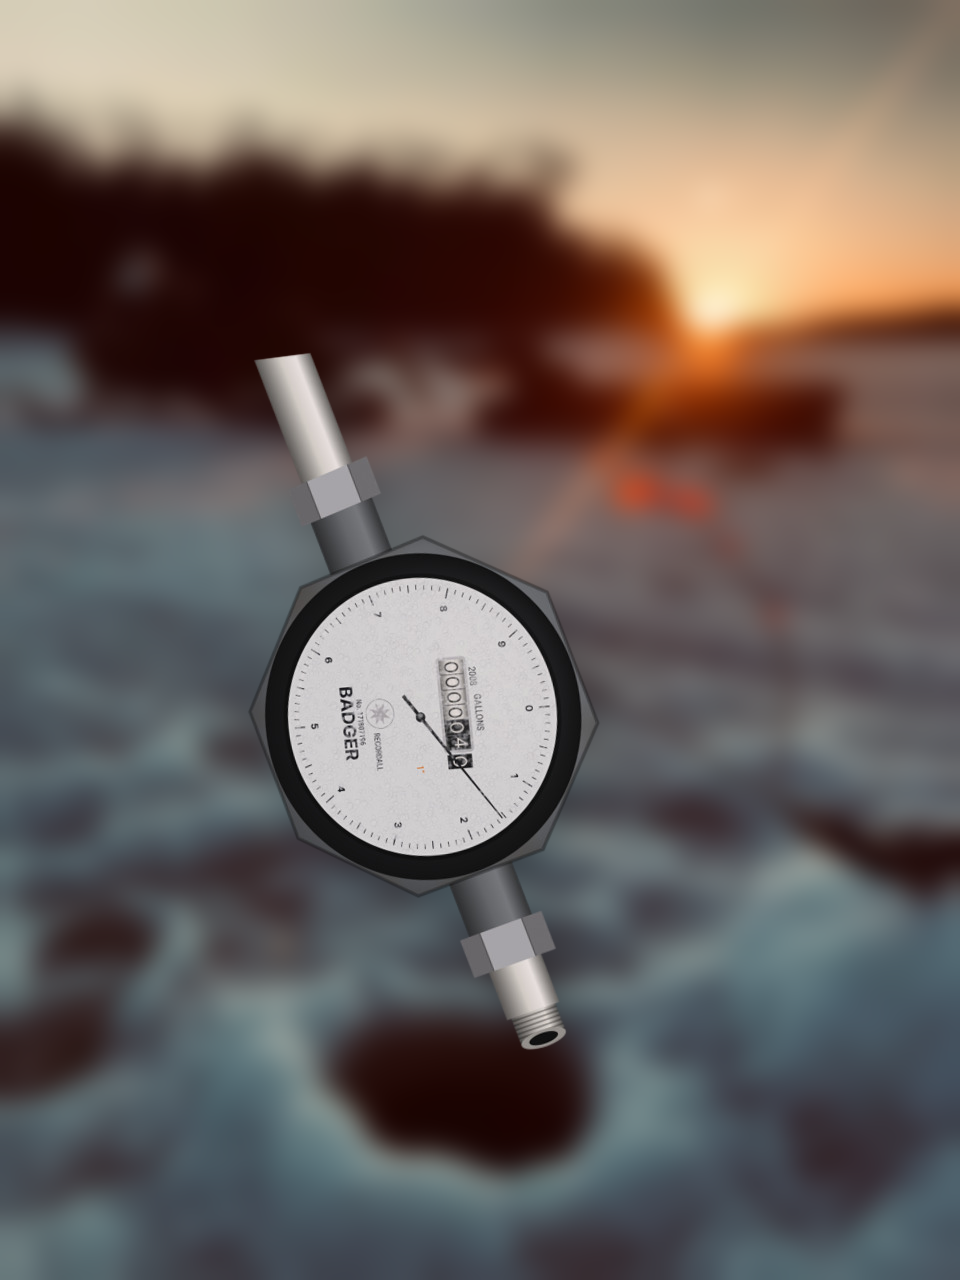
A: 41.5 gal
